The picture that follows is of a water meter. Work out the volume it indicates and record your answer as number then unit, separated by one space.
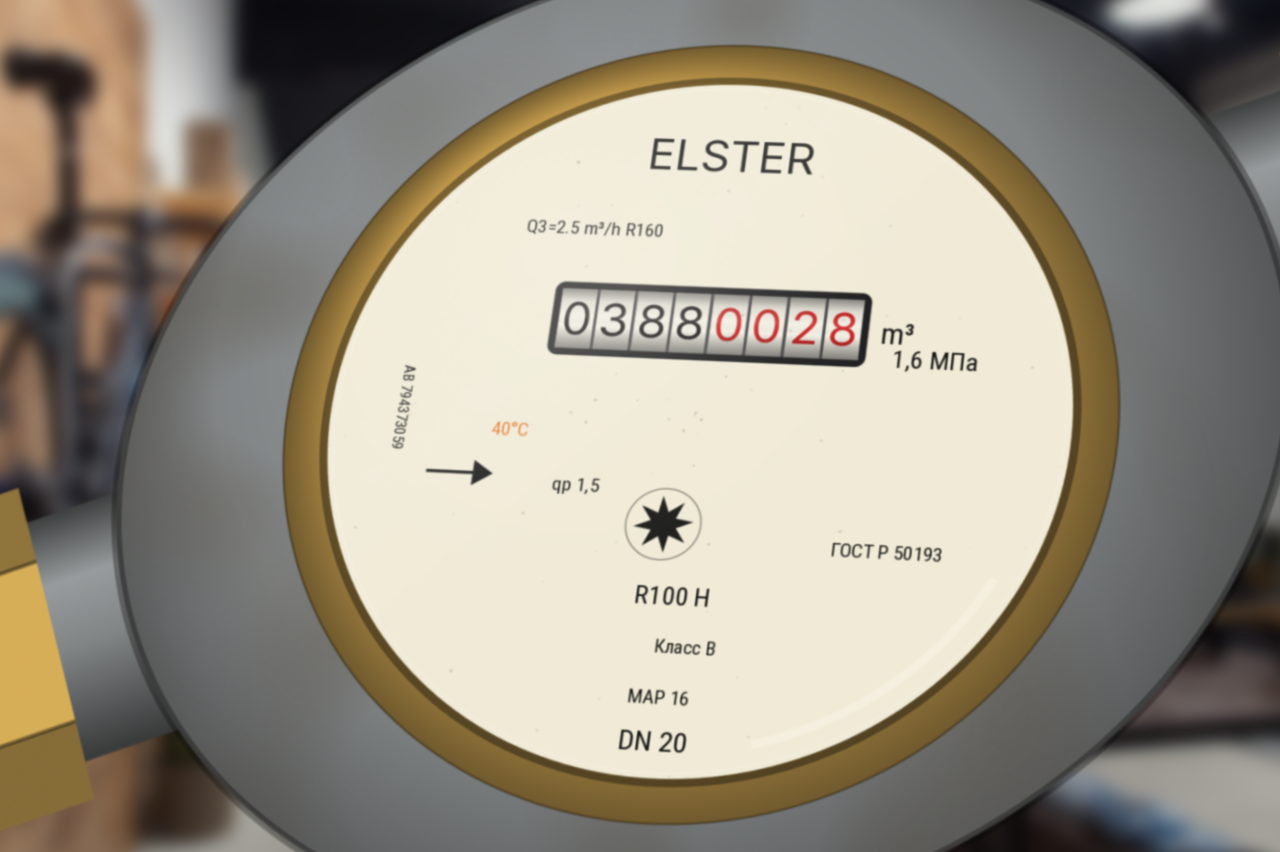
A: 388.0028 m³
